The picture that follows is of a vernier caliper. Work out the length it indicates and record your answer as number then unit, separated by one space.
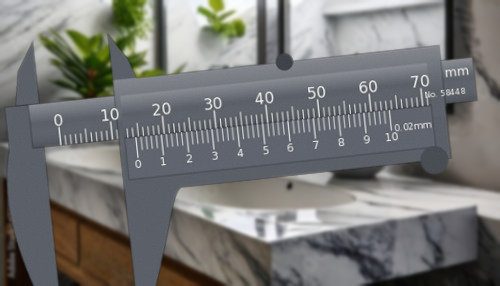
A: 14.5 mm
